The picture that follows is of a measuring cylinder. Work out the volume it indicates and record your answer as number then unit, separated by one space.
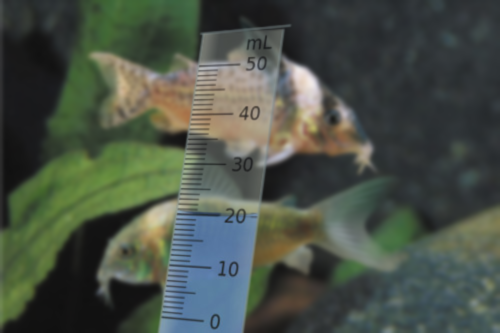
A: 20 mL
